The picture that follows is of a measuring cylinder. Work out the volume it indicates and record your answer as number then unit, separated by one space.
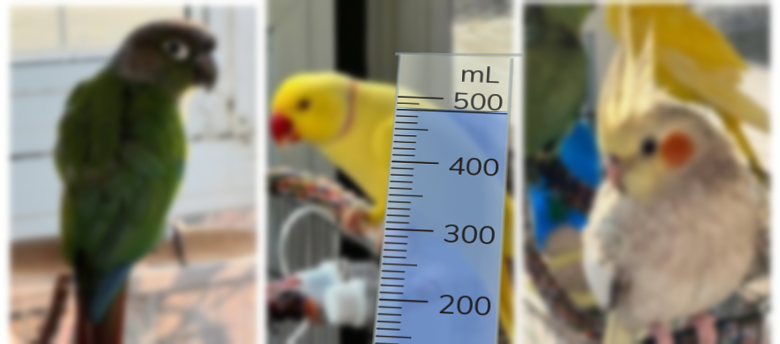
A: 480 mL
